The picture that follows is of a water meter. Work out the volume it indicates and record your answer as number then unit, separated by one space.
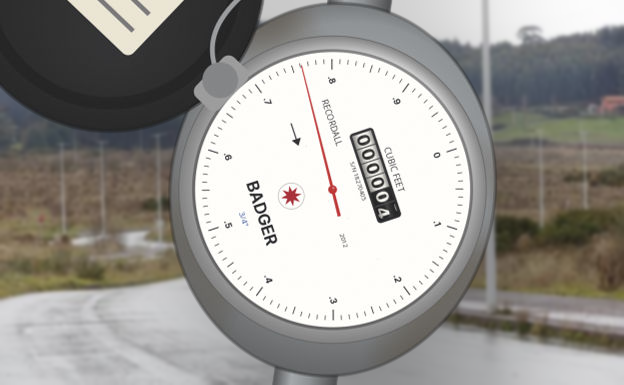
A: 3.76 ft³
